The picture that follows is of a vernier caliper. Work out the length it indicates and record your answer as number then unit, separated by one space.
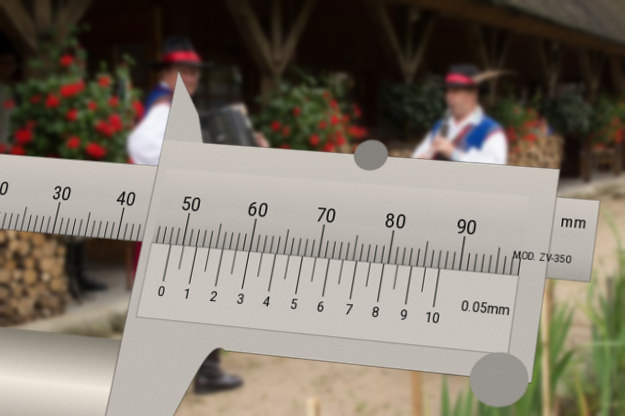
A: 48.2 mm
